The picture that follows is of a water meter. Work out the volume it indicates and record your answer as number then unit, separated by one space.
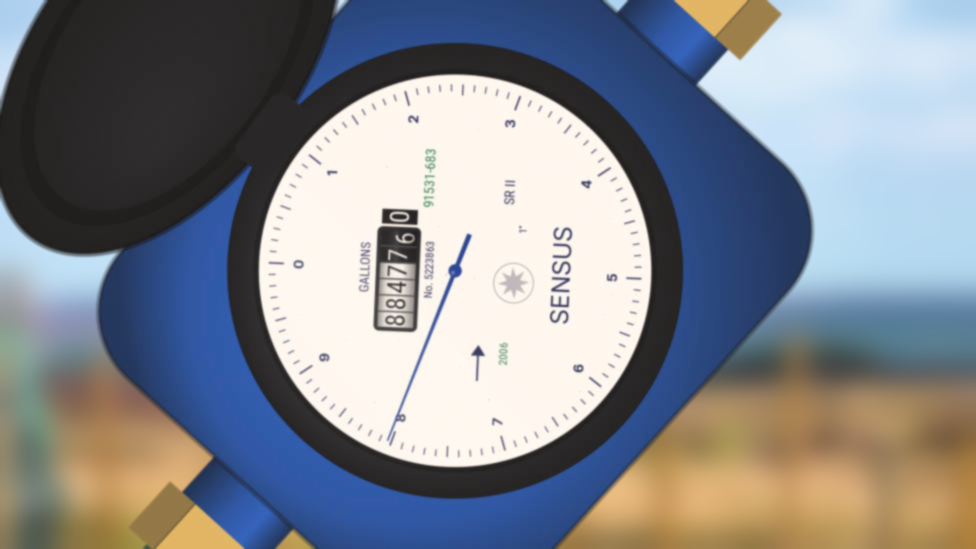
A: 8847758.0 gal
